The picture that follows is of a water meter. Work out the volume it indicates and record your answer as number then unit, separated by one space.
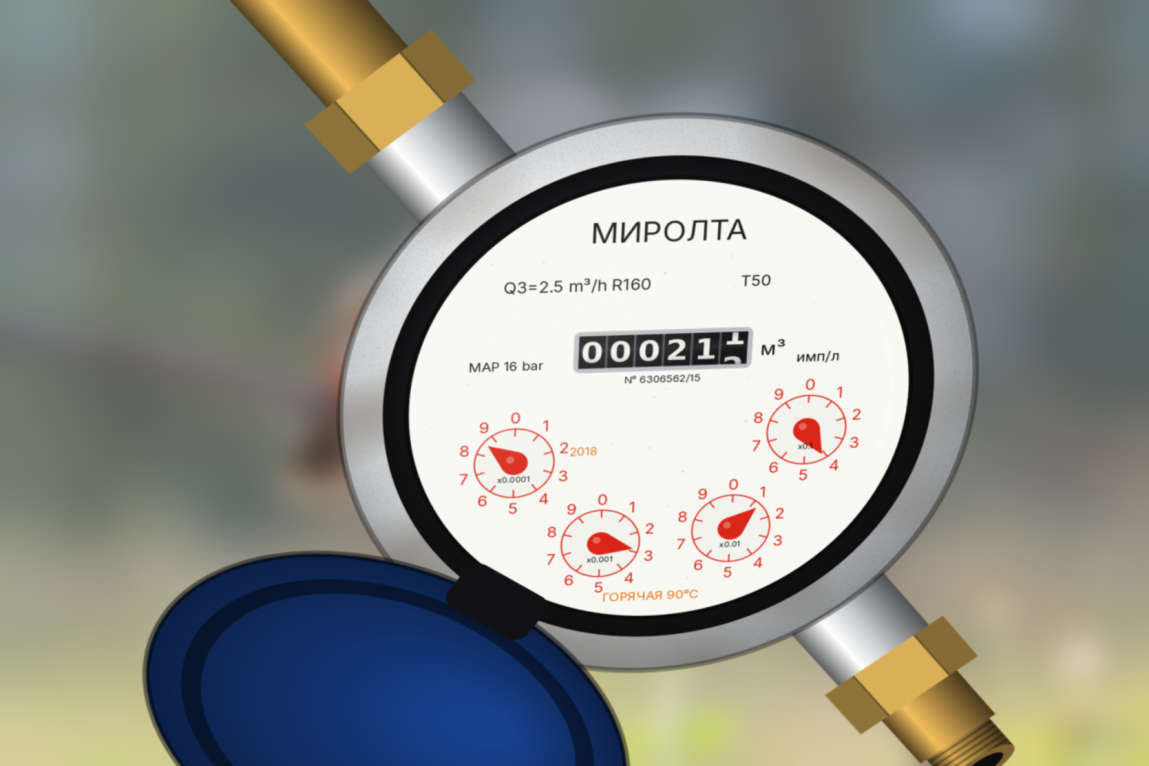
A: 211.4128 m³
